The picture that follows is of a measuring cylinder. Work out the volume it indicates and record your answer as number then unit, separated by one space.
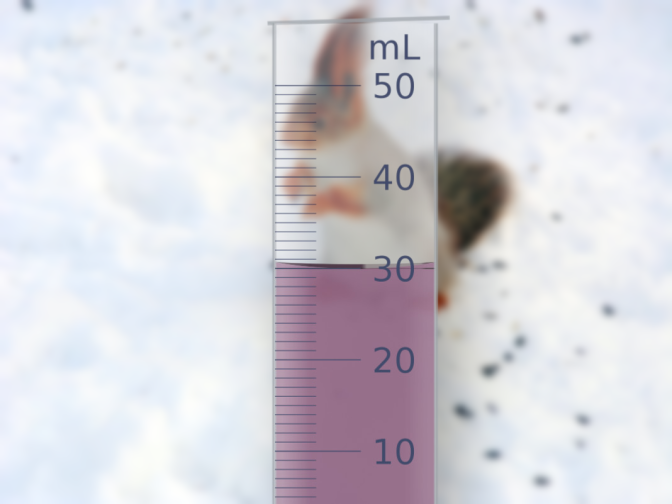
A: 30 mL
